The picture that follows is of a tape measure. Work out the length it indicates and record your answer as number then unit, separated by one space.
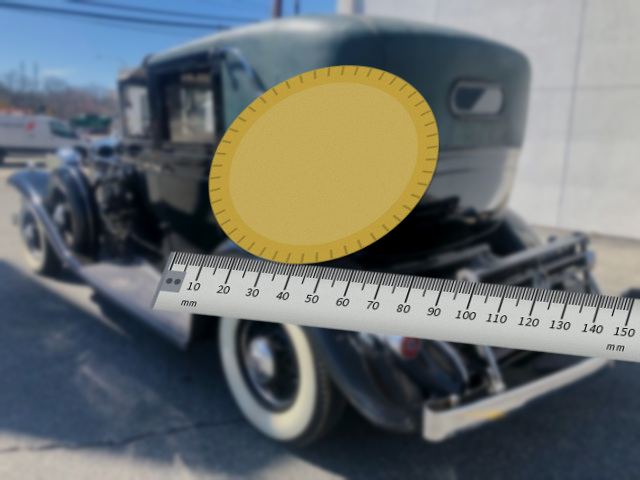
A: 75 mm
